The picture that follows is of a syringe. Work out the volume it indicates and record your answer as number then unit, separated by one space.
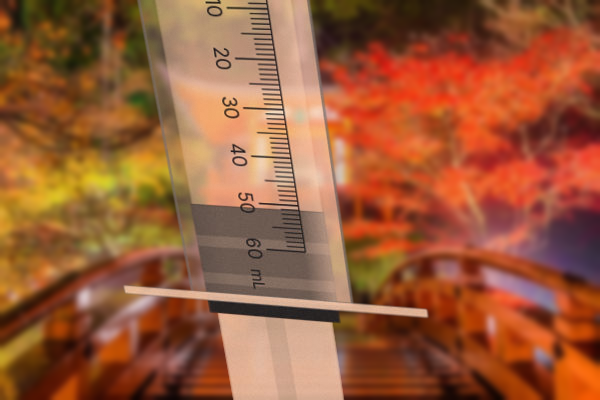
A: 51 mL
